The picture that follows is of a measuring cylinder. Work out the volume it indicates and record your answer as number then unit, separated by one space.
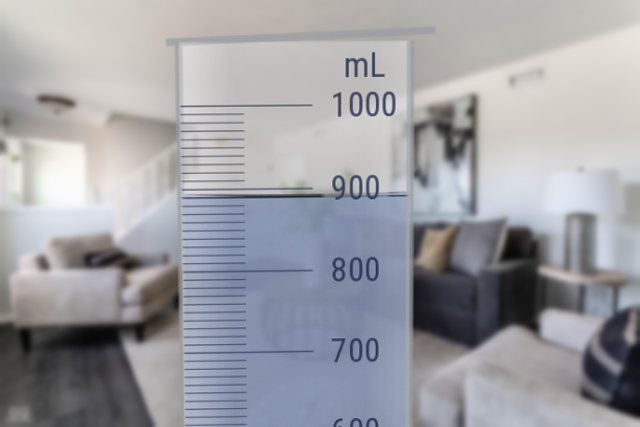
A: 890 mL
